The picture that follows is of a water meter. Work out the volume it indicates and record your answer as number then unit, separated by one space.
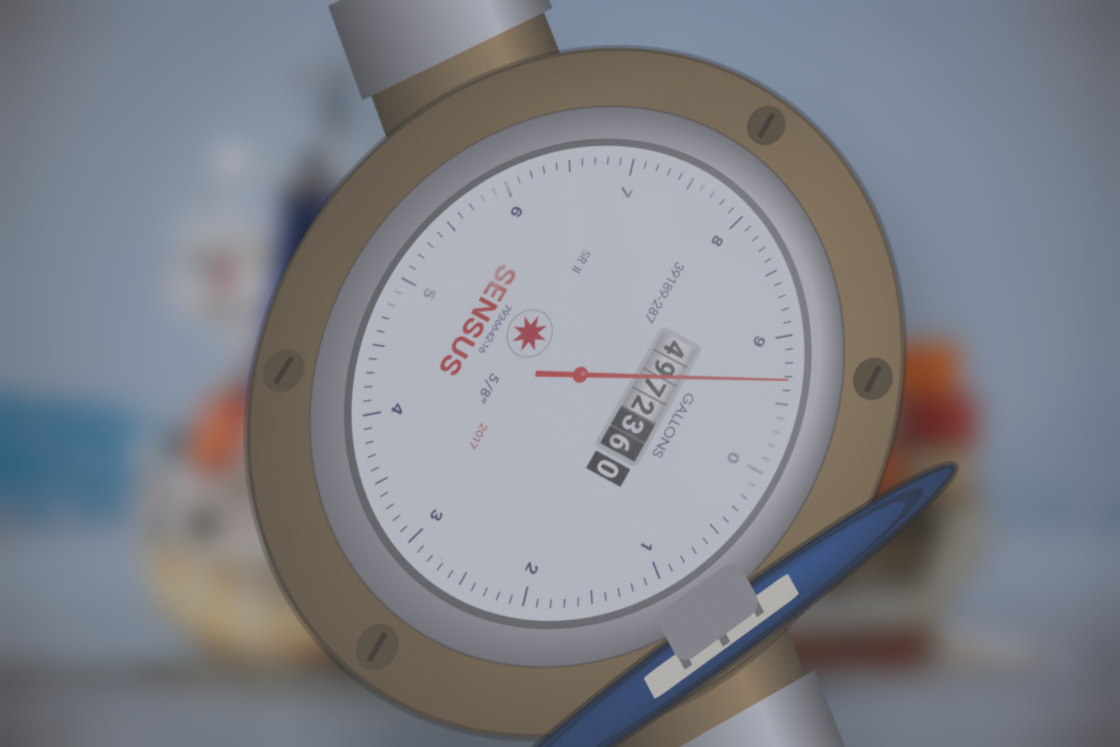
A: 4972359.3 gal
